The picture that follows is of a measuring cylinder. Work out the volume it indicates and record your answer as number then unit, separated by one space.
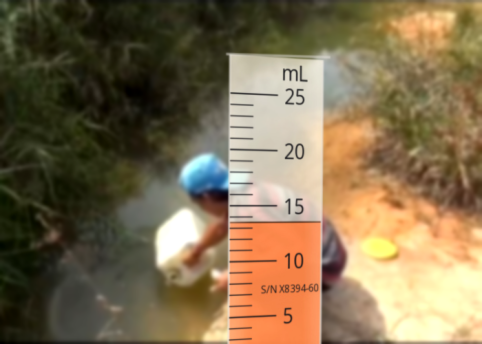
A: 13.5 mL
